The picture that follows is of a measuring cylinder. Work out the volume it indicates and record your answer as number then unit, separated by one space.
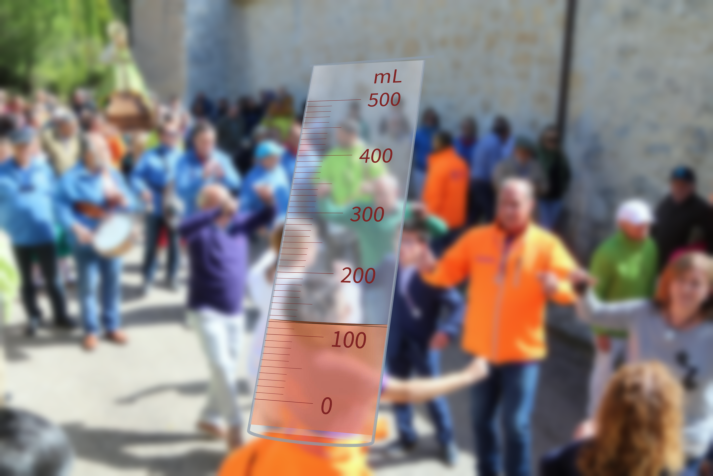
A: 120 mL
